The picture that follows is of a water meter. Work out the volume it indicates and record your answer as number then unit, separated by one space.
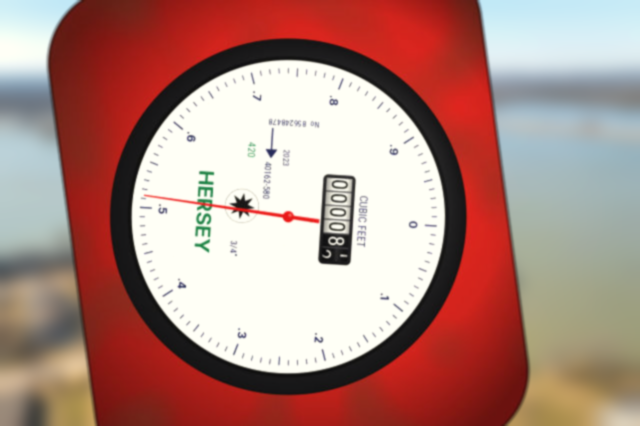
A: 81.51 ft³
